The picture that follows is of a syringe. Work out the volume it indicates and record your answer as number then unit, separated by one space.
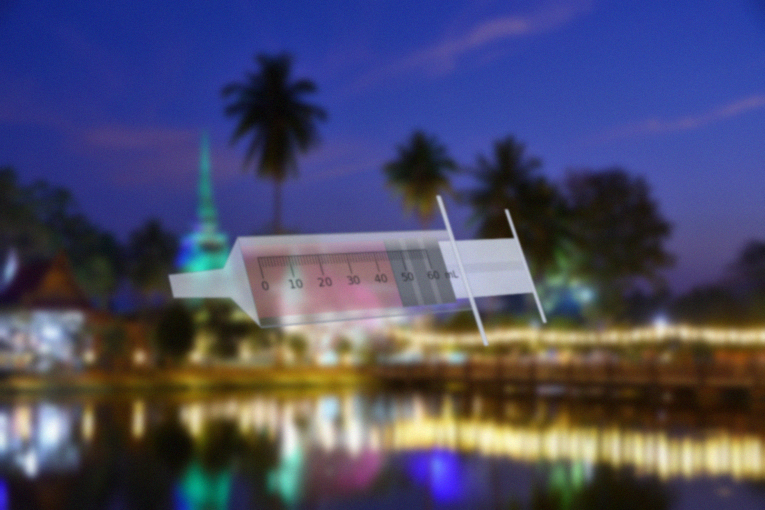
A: 45 mL
